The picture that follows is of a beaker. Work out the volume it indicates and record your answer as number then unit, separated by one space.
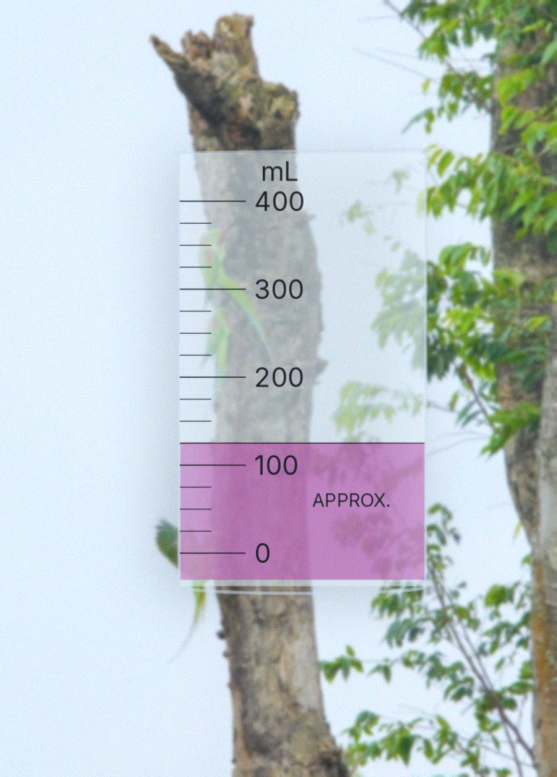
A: 125 mL
